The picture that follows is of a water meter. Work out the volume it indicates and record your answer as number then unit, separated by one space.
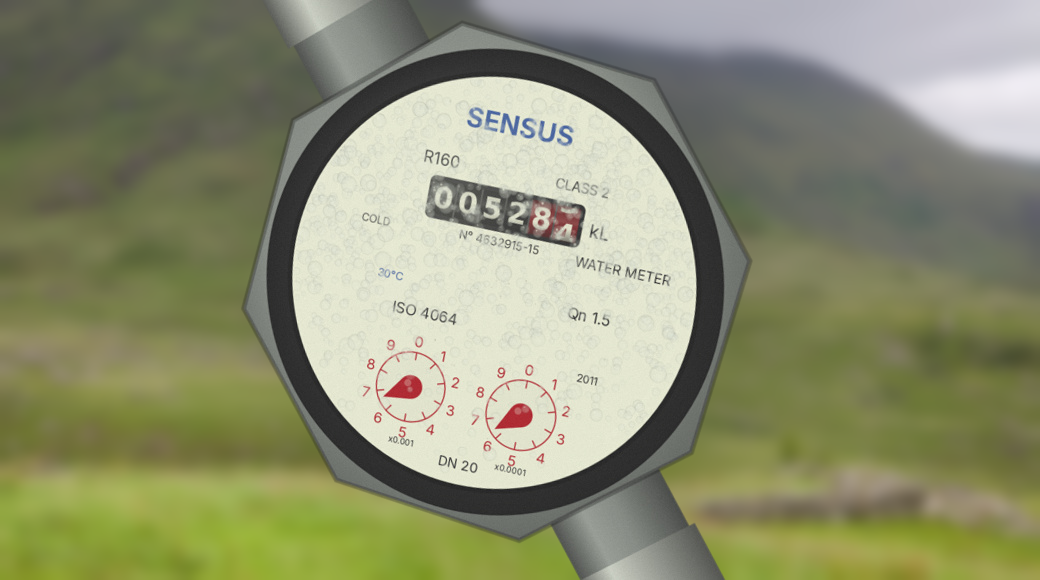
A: 52.8366 kL
